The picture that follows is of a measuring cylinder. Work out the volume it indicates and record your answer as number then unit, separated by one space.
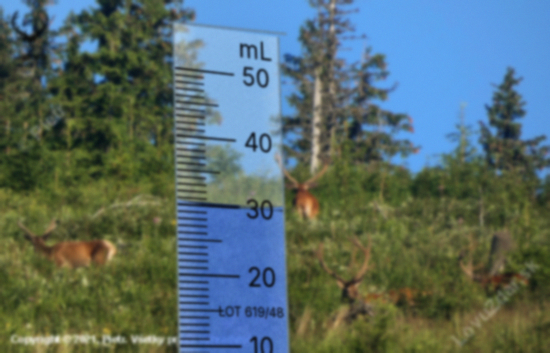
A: 30 mL
